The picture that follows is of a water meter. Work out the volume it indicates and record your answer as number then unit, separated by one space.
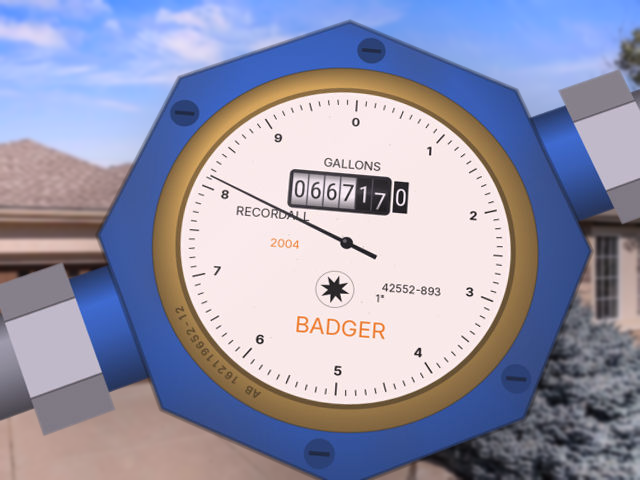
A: 667168.1 gal
